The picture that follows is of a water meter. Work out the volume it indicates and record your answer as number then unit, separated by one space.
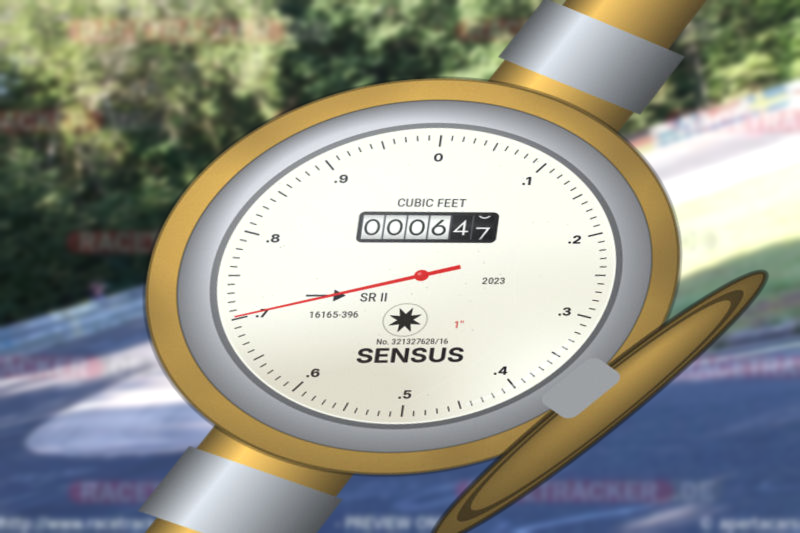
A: 646.70 ft³
